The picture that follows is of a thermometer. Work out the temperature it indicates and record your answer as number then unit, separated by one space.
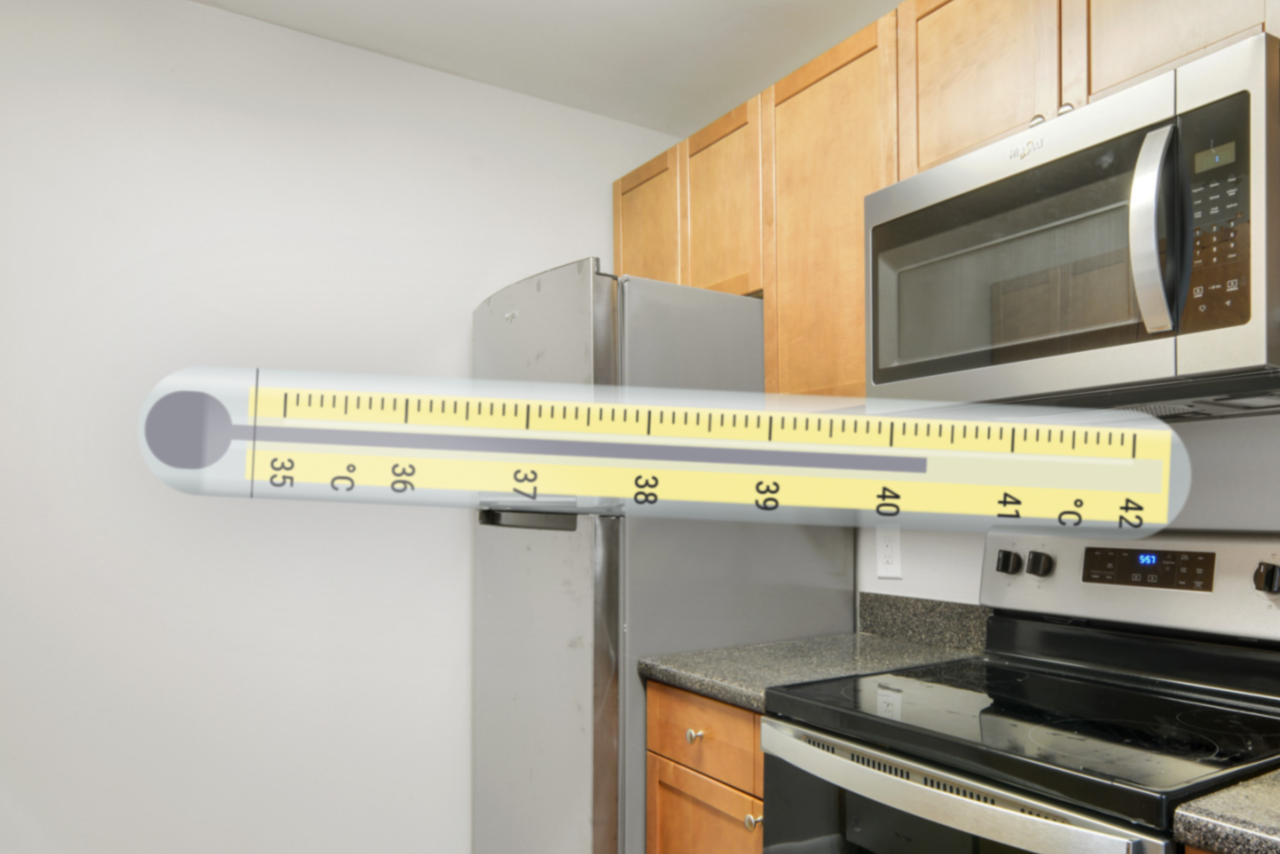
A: 40.3 °C
